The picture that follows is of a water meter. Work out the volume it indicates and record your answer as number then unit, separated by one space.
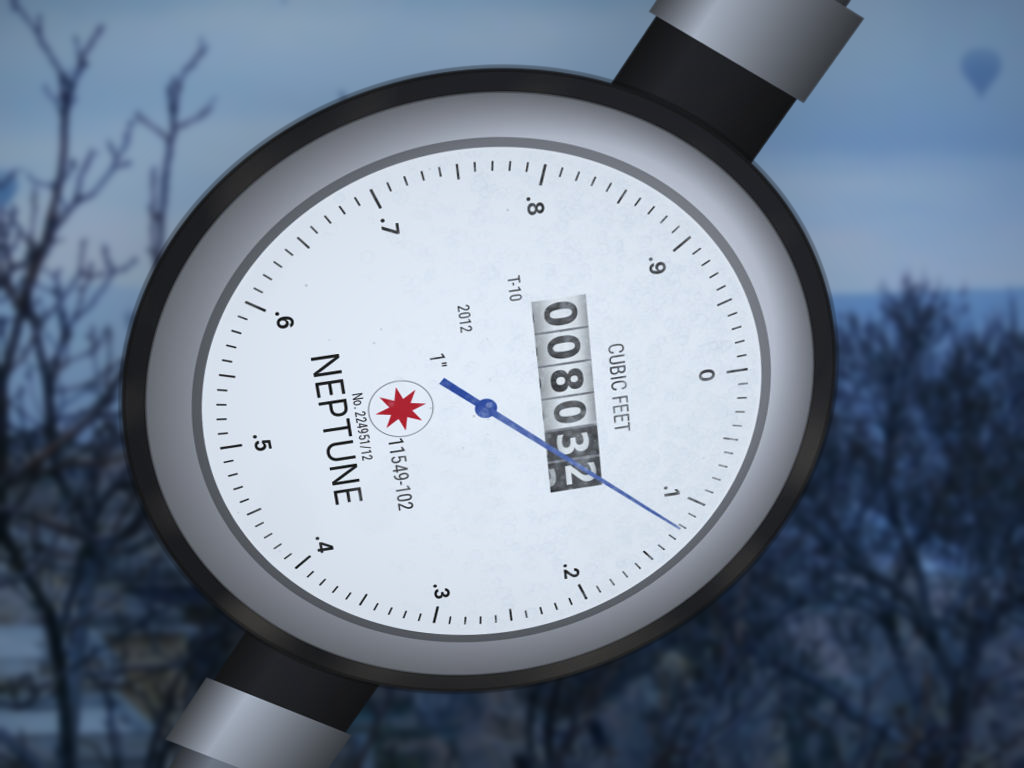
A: 8032.12 ft³
